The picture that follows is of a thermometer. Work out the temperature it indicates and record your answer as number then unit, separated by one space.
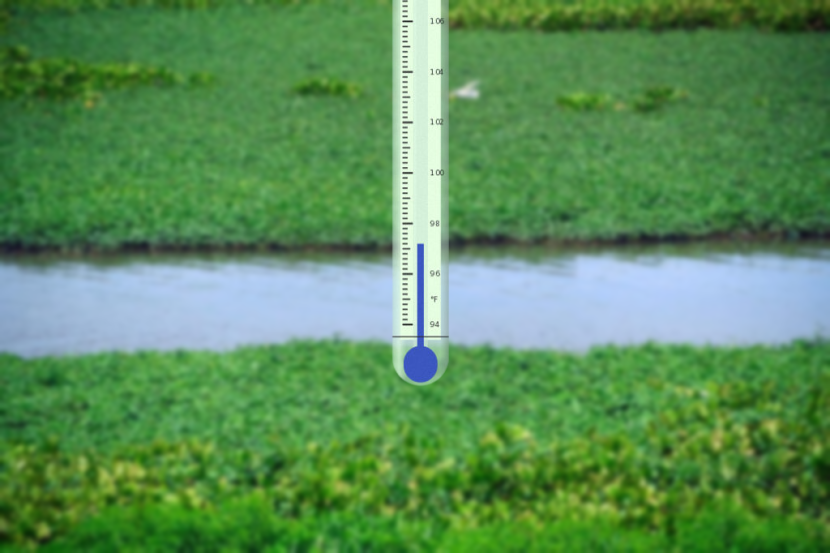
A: 97.2 °F
